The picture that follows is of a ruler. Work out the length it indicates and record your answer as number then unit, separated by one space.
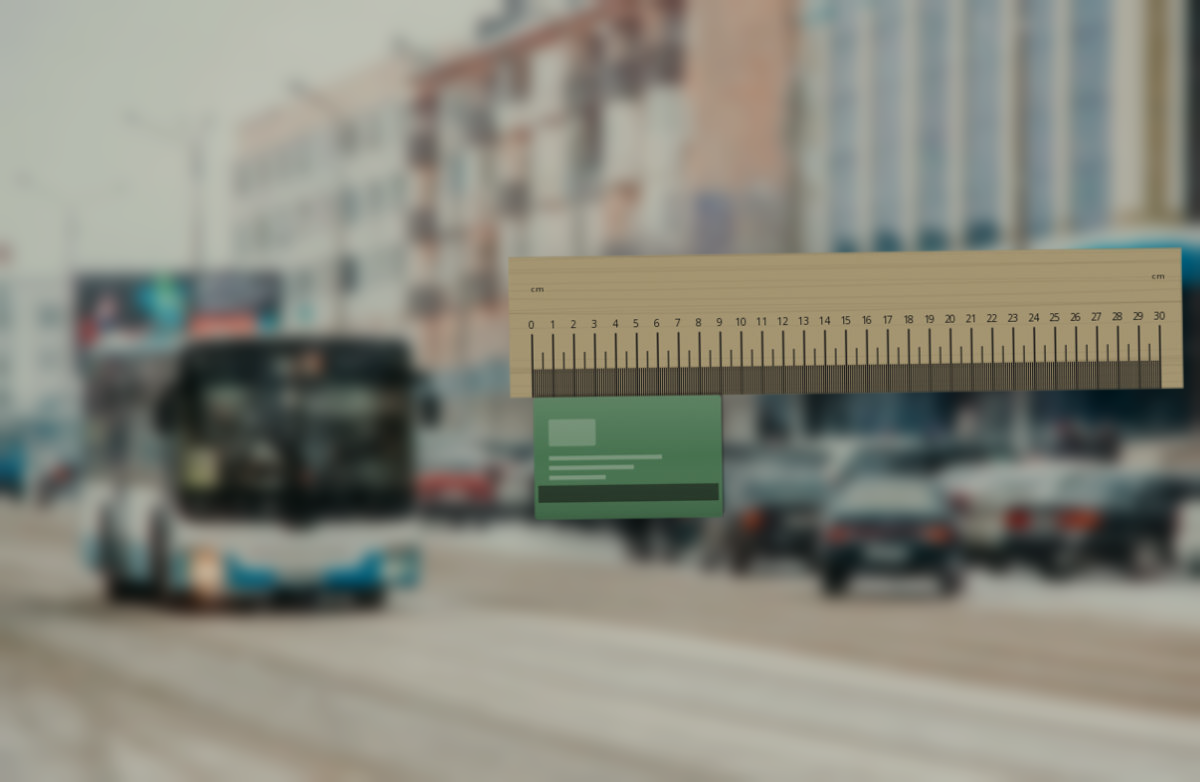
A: 9 cm
